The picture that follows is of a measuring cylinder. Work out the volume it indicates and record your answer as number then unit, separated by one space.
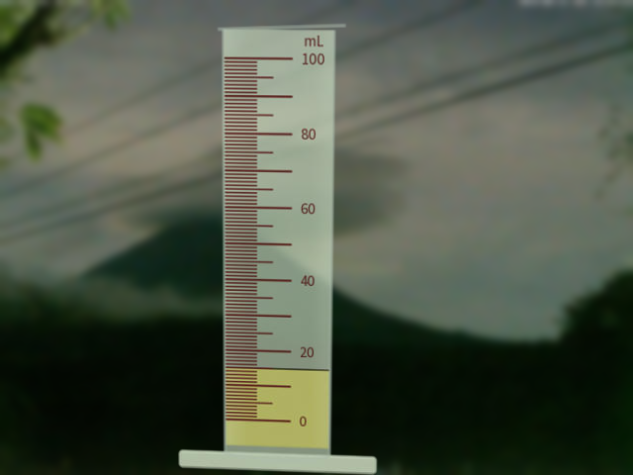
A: 15 mL
